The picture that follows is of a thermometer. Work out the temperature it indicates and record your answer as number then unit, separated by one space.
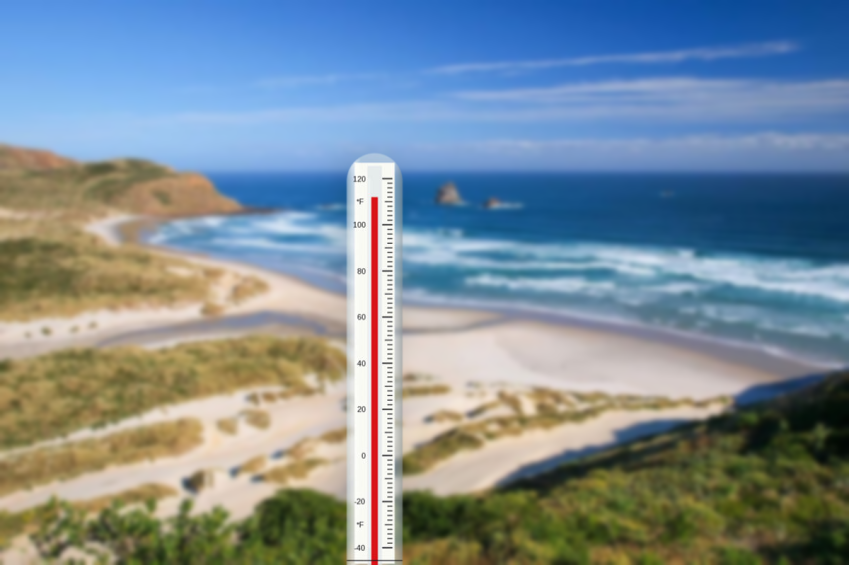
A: 112 °F
